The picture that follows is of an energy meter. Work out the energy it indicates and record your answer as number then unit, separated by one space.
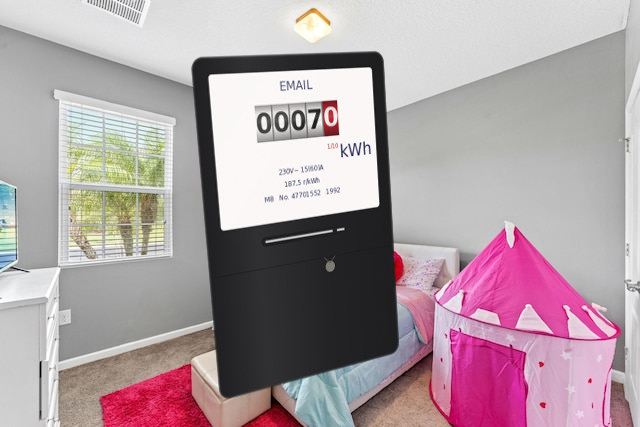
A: 7.0 kWh
